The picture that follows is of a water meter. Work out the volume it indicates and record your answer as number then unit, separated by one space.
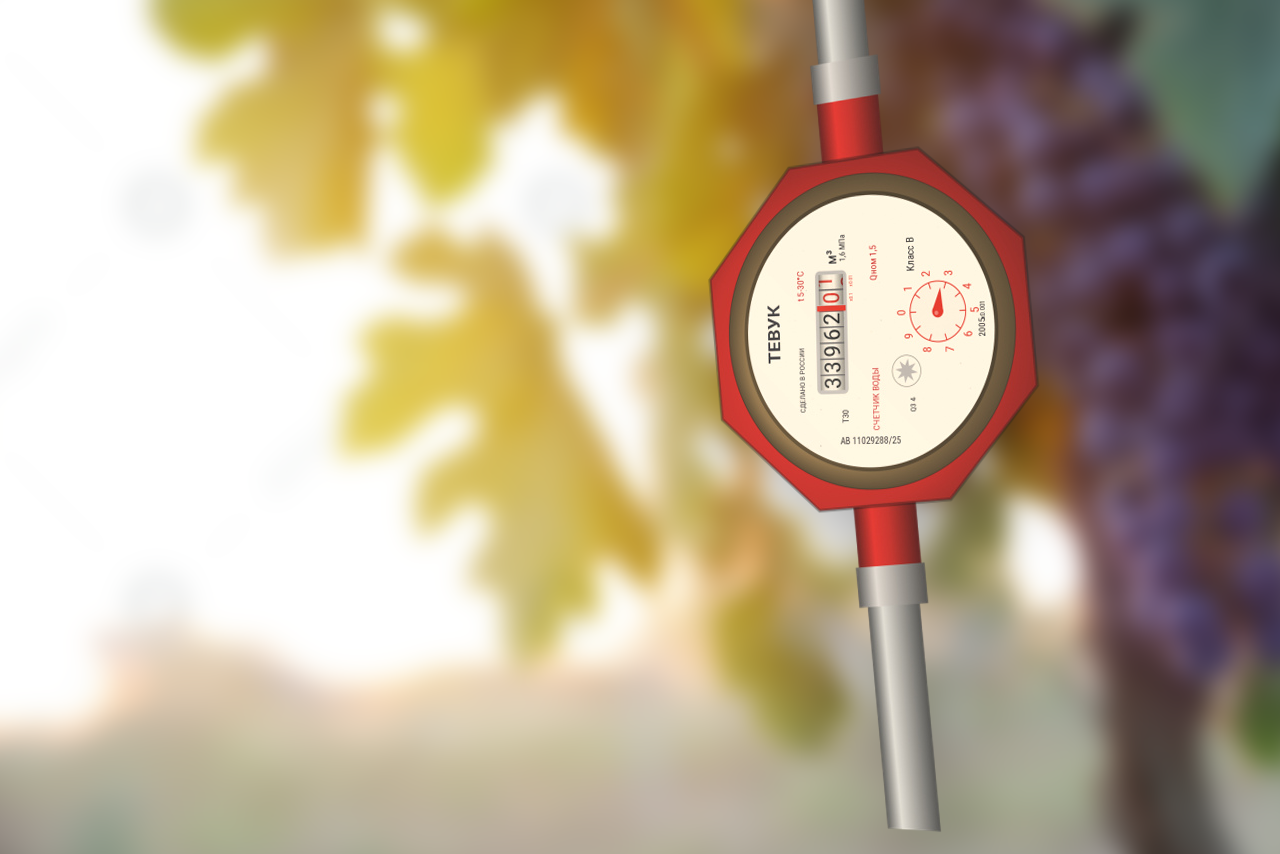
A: 33962.012 m³
